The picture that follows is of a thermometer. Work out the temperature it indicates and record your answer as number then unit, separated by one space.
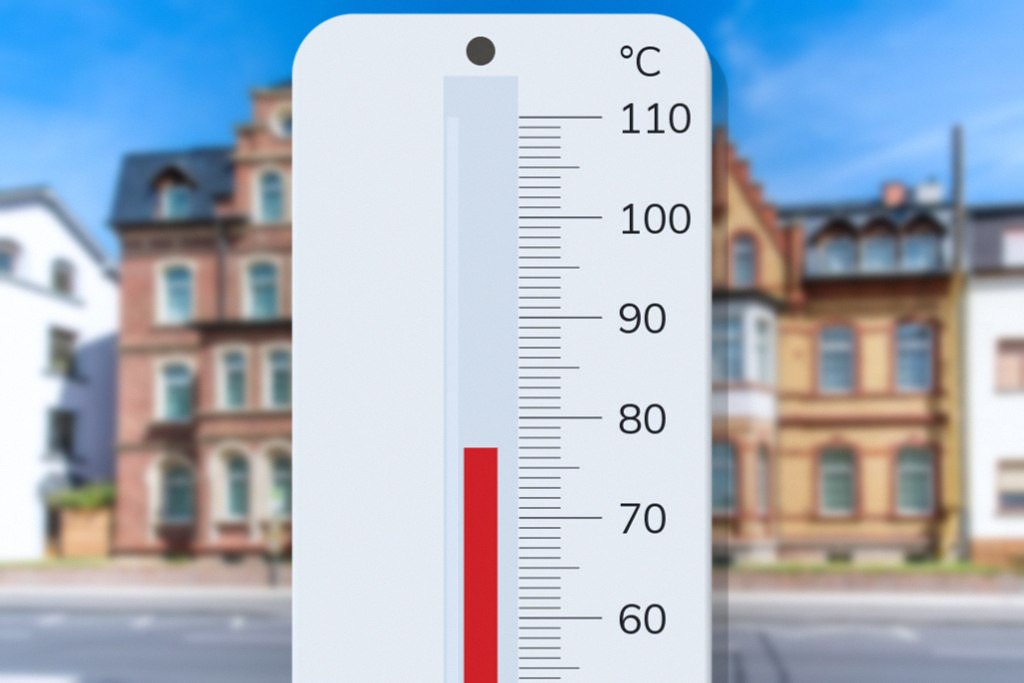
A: 77 °C
